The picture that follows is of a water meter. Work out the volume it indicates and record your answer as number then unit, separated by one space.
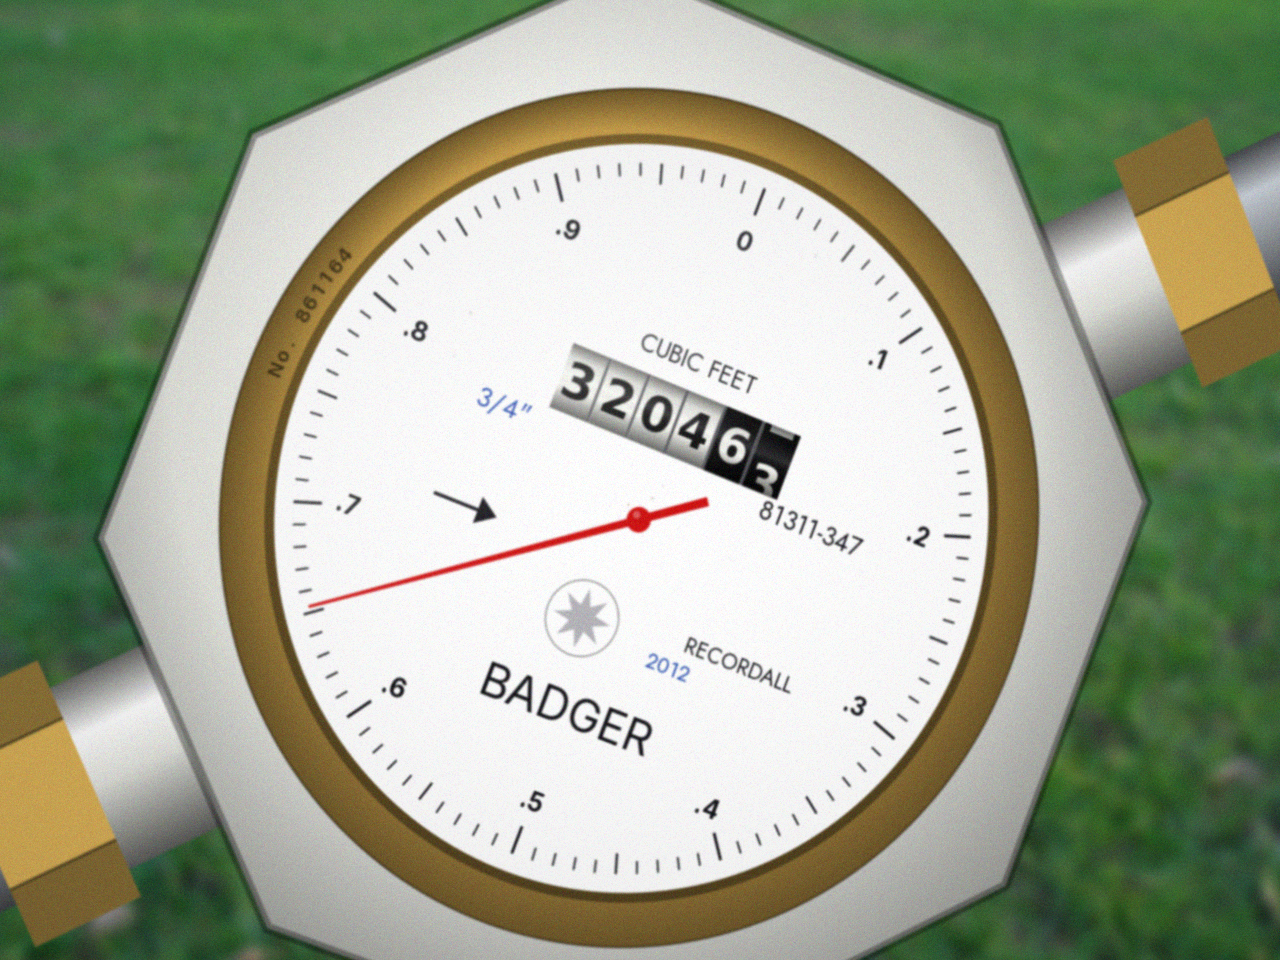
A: 320462.65 ft³
